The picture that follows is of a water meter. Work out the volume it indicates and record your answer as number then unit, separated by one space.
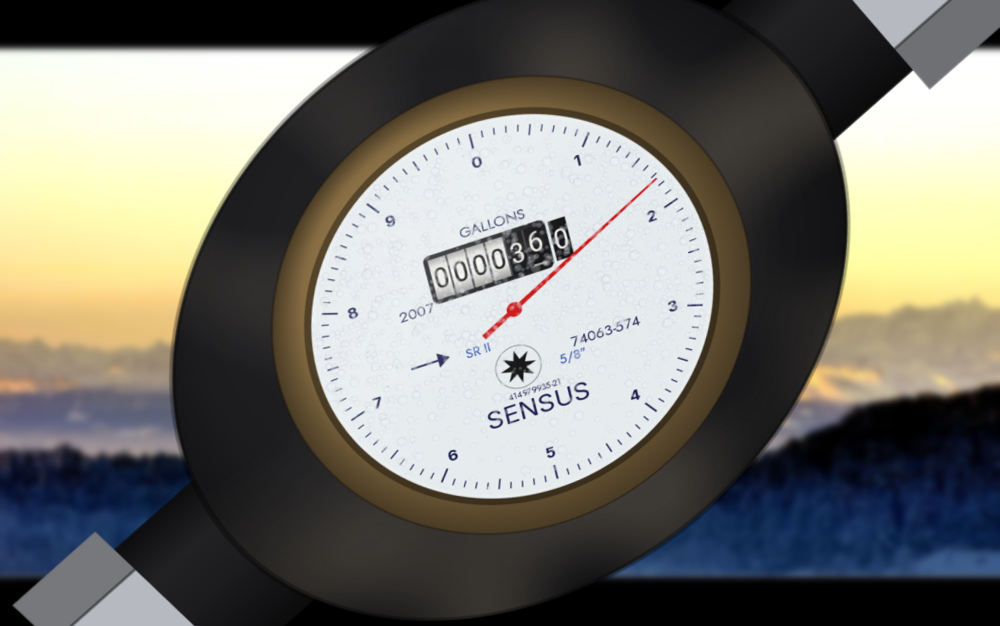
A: 361.7 gal
